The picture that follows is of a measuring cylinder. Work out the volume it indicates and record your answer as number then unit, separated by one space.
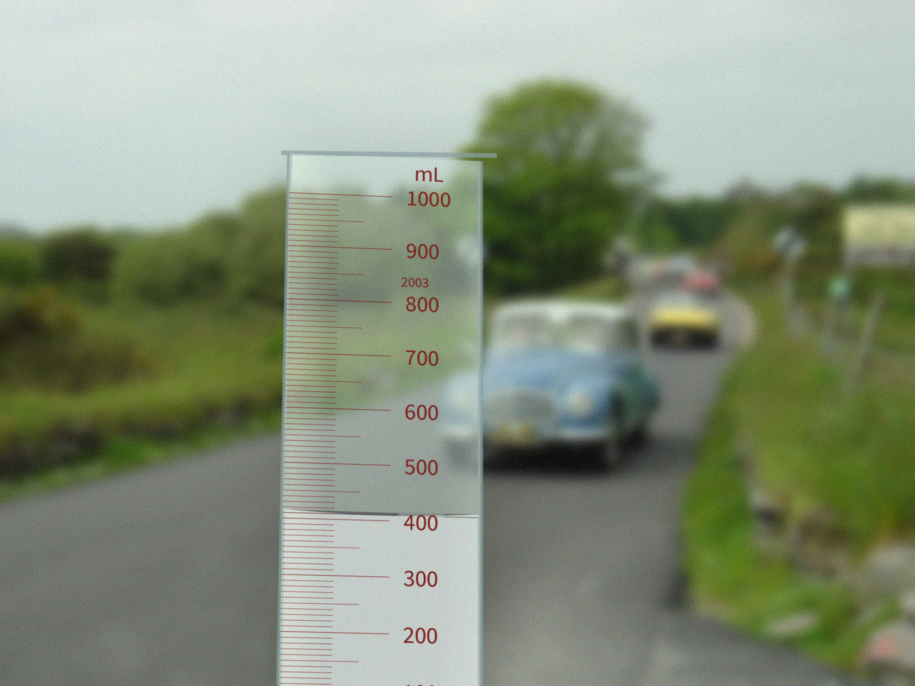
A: 410 mL
